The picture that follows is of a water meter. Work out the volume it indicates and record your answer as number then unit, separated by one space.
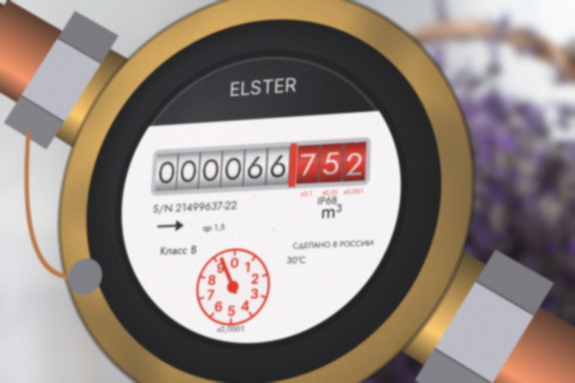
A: 66.7519 m³
